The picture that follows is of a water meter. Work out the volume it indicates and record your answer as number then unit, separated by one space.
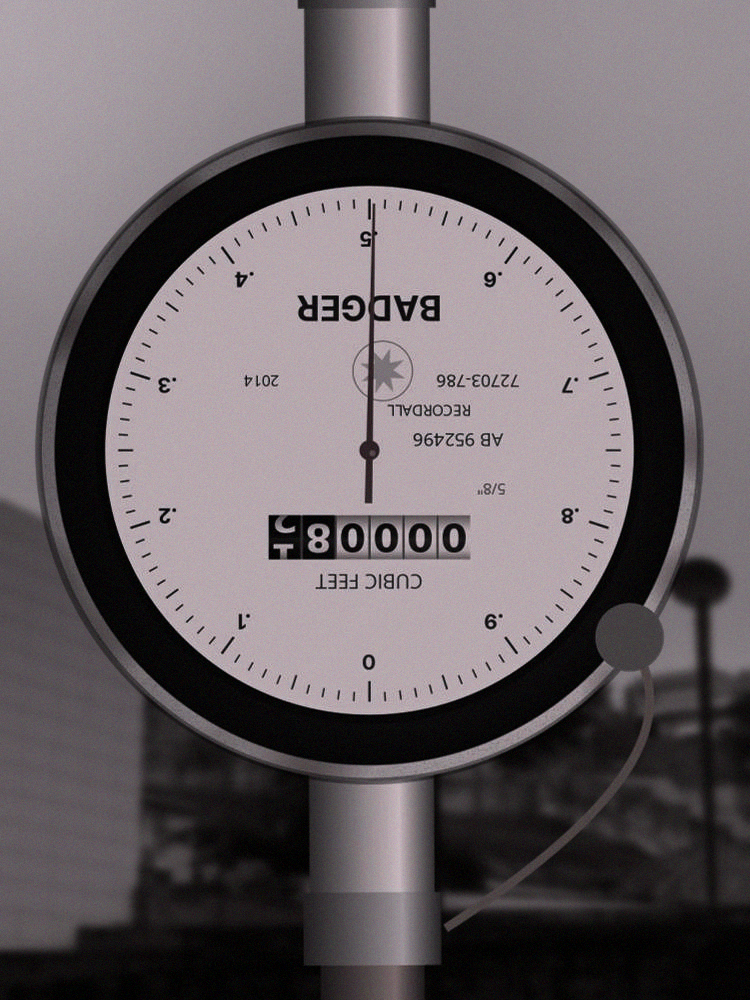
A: 81.50 ft³
